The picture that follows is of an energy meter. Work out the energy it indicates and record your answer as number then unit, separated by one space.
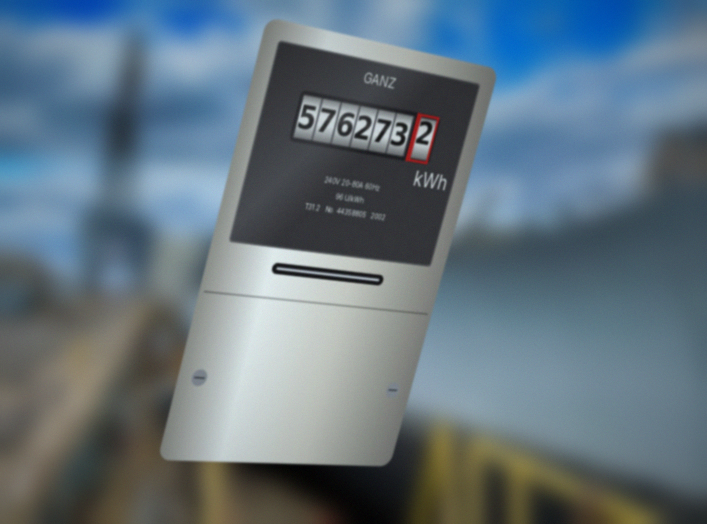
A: 576273.2 kWh
